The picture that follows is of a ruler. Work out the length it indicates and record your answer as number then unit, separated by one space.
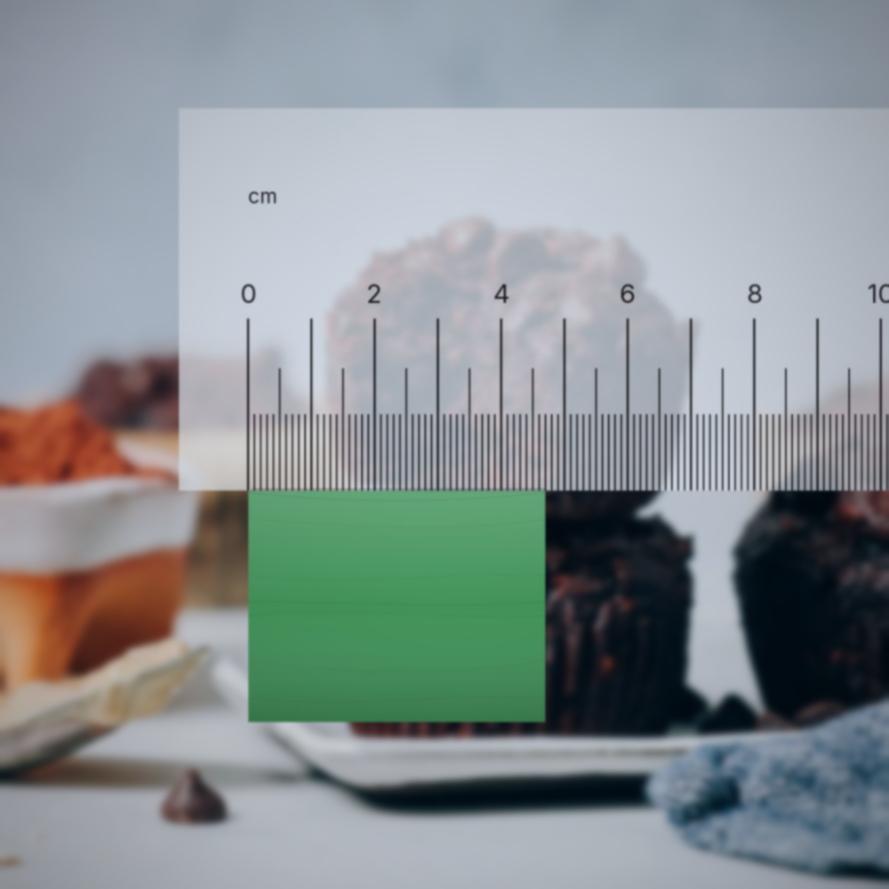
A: 4.7 cm
